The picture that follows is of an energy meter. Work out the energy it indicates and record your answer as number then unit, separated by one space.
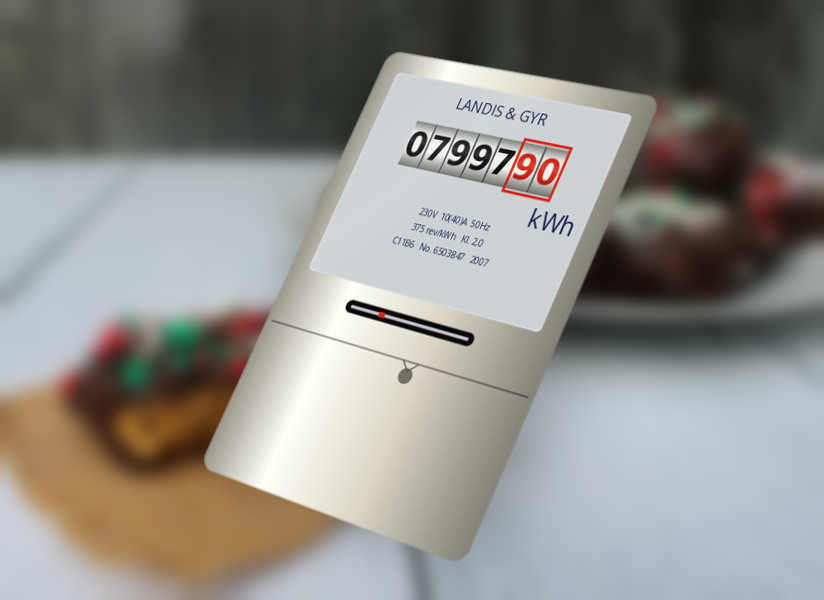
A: 7997.90 kWh
